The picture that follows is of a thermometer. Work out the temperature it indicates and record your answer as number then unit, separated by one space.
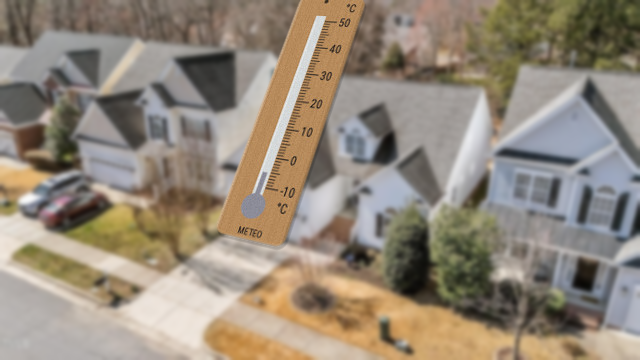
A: -5 °C
